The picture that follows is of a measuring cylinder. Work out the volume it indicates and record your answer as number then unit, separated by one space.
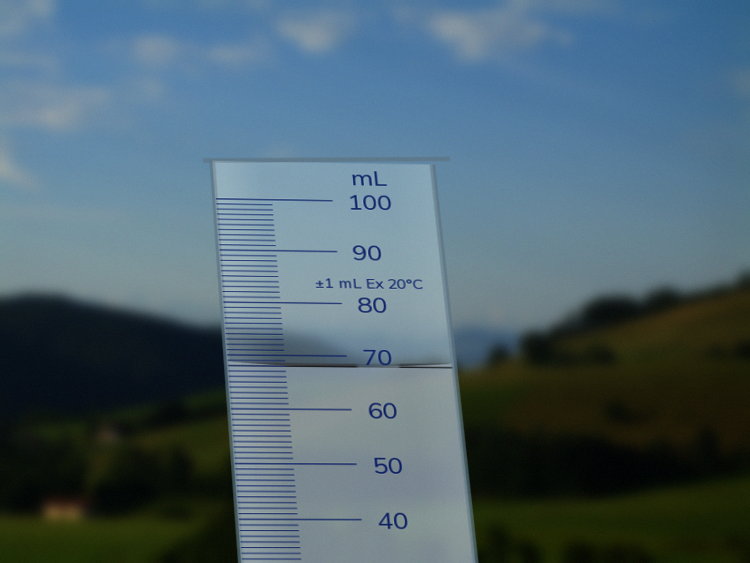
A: 68 mL
